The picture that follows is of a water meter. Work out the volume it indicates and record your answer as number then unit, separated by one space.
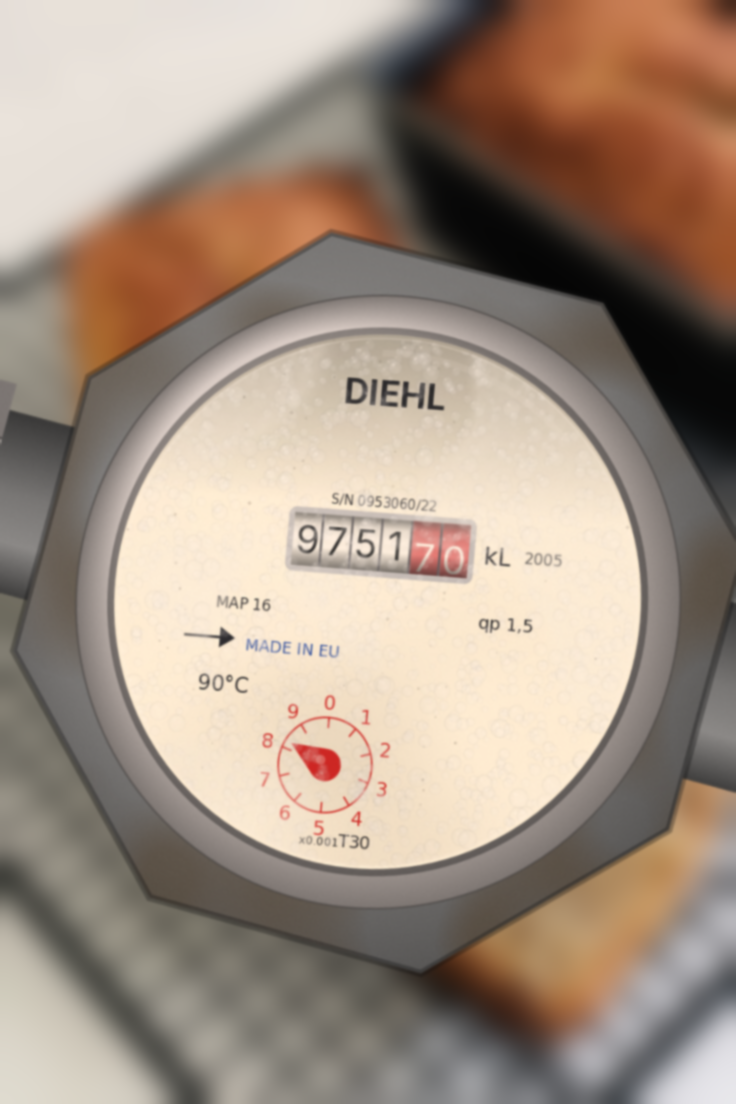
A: 9751.698 kL
